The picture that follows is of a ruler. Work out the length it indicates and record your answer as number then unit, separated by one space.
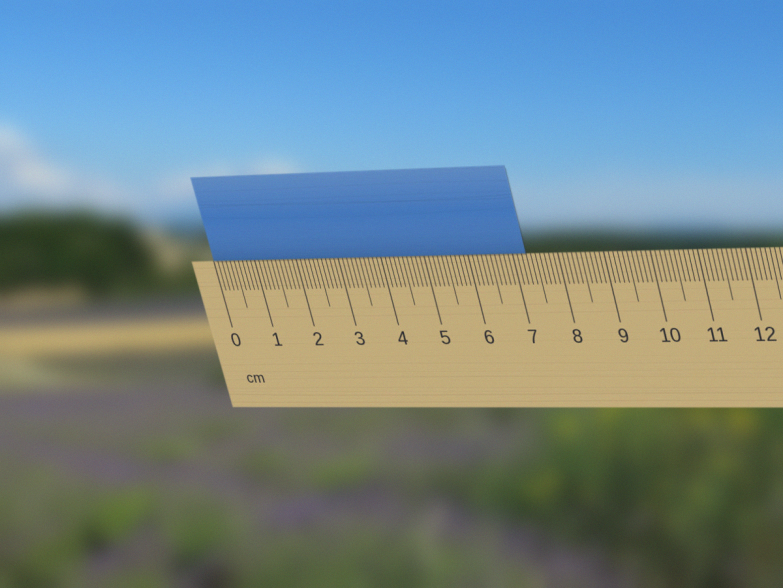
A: 7.3 cm
